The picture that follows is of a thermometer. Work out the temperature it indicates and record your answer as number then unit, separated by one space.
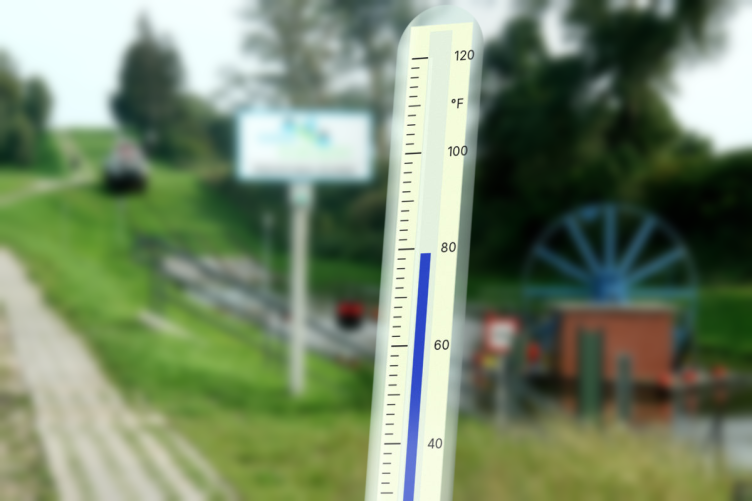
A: 79 °F
